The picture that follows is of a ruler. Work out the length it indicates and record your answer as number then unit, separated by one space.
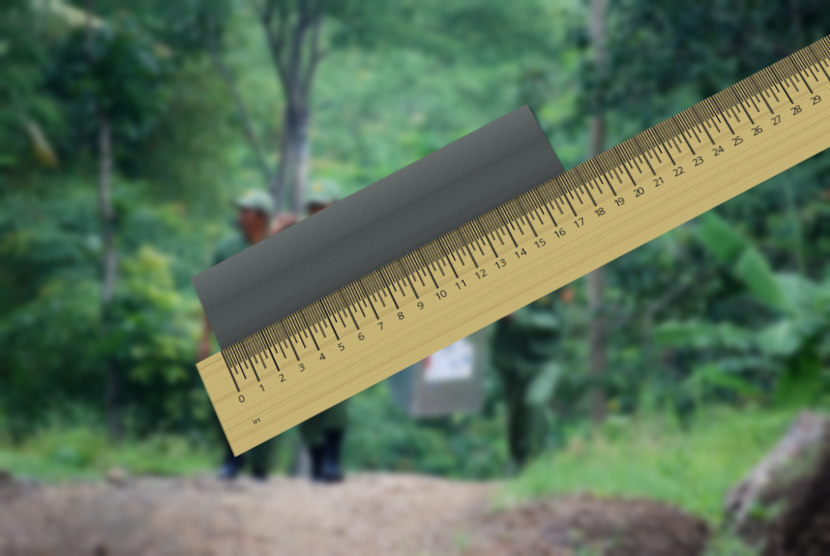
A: 17.5 in
